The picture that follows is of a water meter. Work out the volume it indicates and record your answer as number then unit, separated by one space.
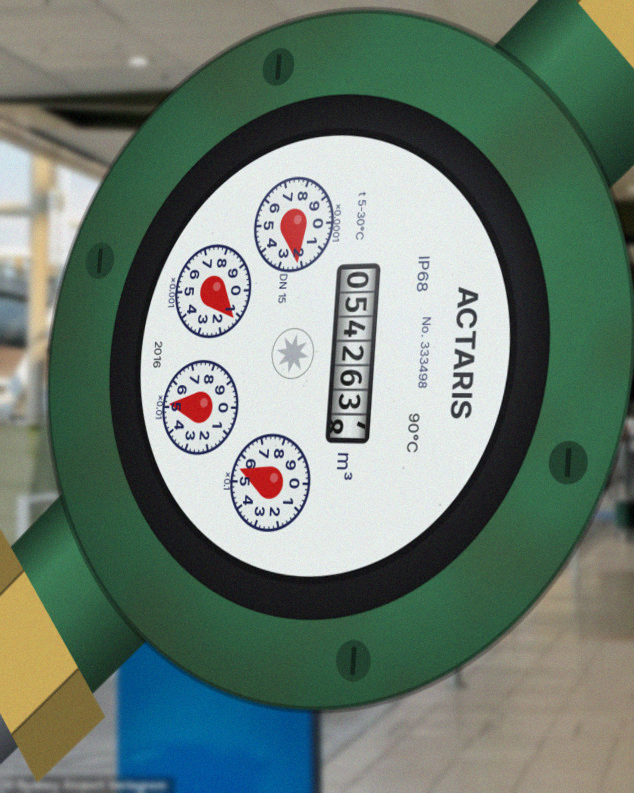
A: 542637.5512 m³
